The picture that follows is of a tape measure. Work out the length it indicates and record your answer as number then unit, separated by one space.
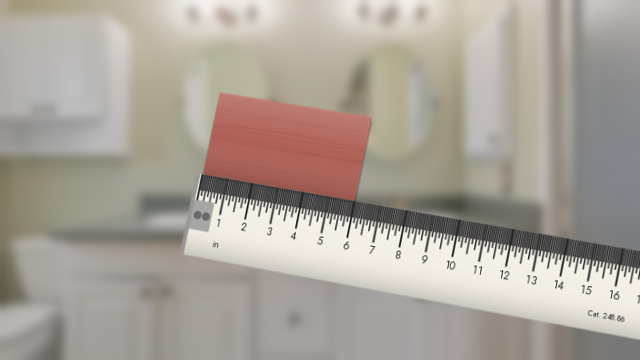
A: 6 in
